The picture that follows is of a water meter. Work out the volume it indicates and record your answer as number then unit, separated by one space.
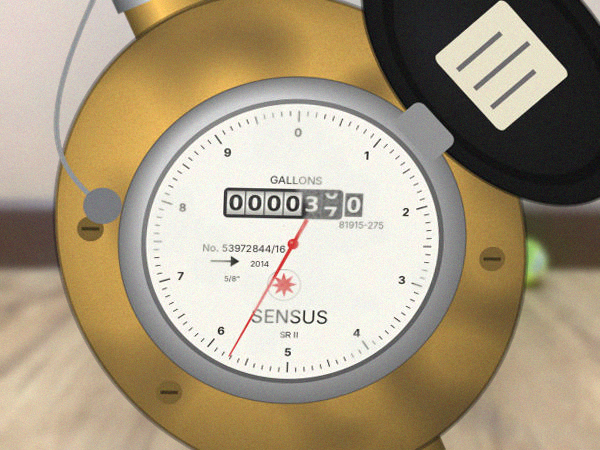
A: 365.7 gal
